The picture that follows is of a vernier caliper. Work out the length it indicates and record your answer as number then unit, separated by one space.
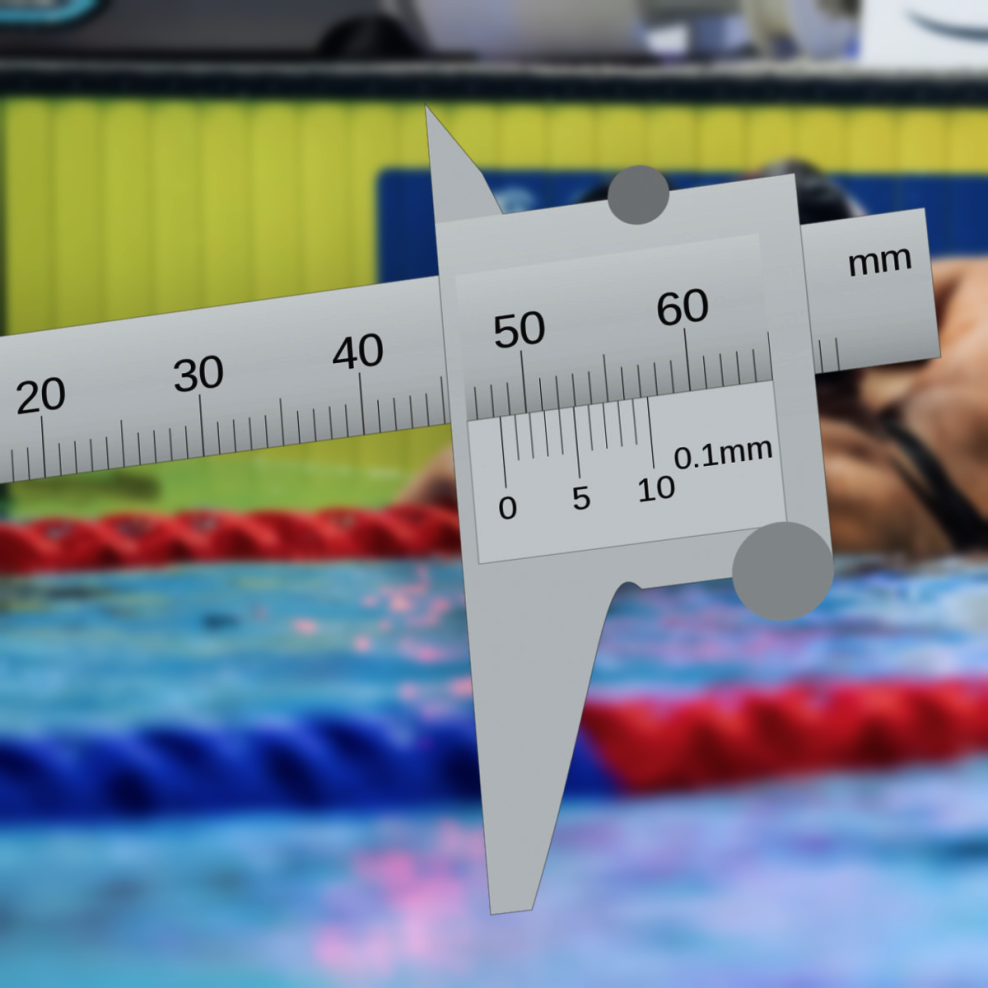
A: 48.4 mm
